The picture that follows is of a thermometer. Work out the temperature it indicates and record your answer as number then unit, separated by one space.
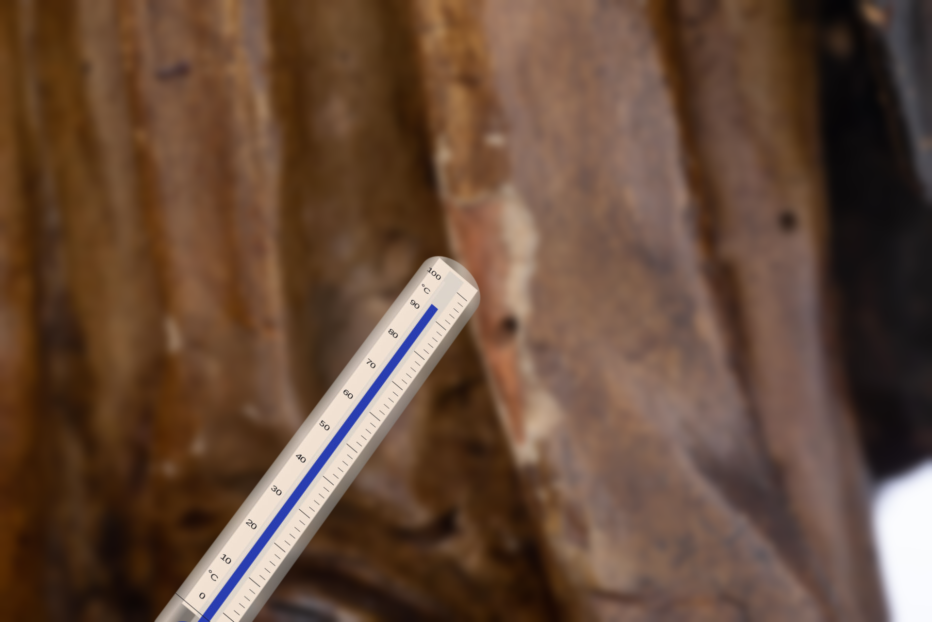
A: 93 °C
